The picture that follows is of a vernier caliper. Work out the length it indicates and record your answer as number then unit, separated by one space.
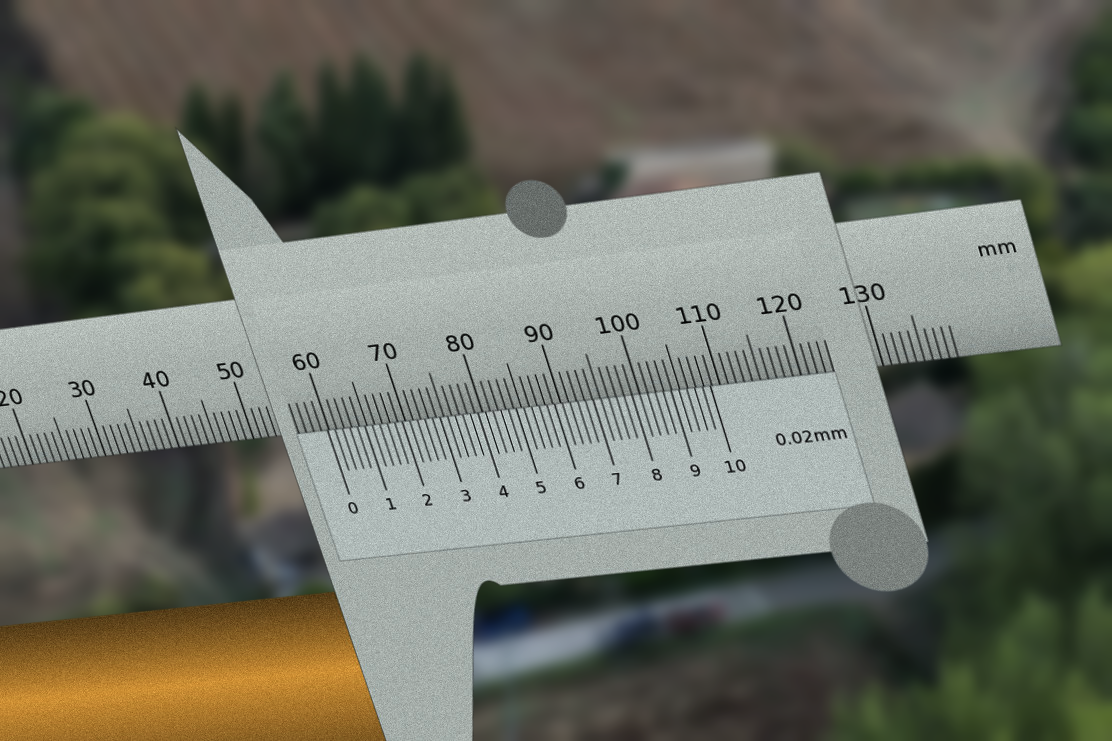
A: 59.8 mm
